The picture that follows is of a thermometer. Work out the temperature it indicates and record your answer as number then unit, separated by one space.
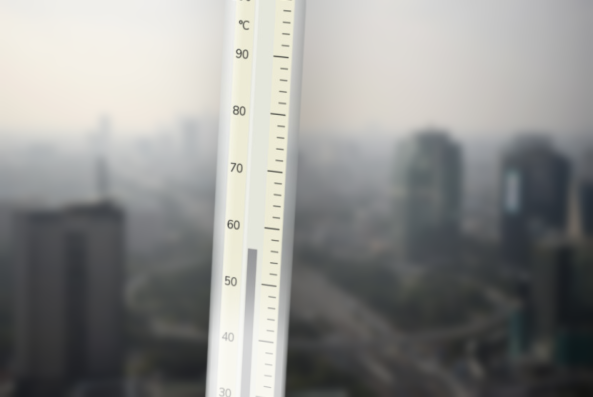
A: 56 °C
